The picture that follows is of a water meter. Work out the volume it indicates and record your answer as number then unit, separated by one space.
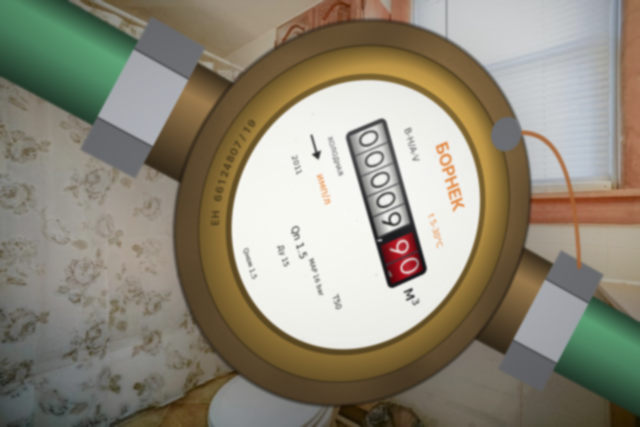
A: 9.90 m³
